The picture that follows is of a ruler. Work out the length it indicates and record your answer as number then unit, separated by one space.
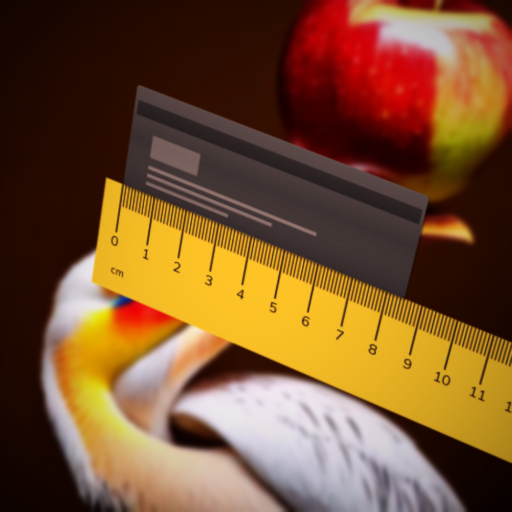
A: 8.5 cm
